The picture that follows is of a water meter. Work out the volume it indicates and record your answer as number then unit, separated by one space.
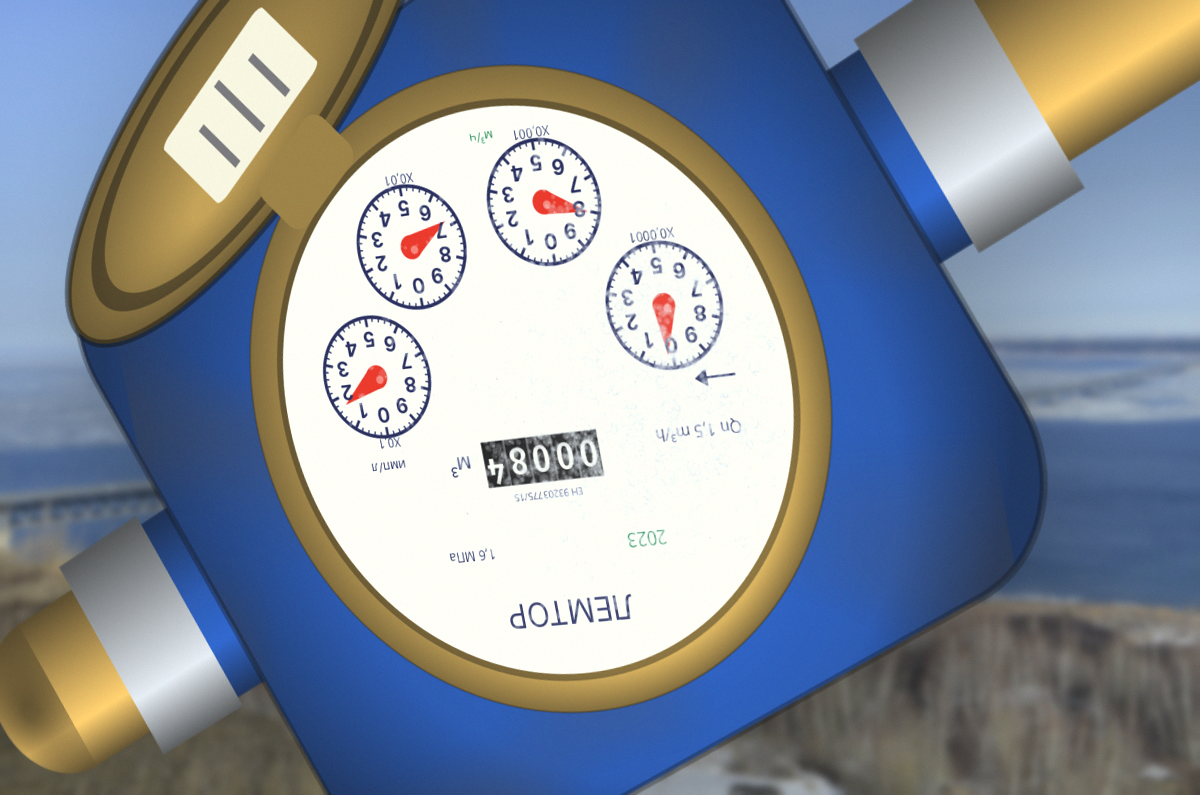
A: 84.1680 m³
